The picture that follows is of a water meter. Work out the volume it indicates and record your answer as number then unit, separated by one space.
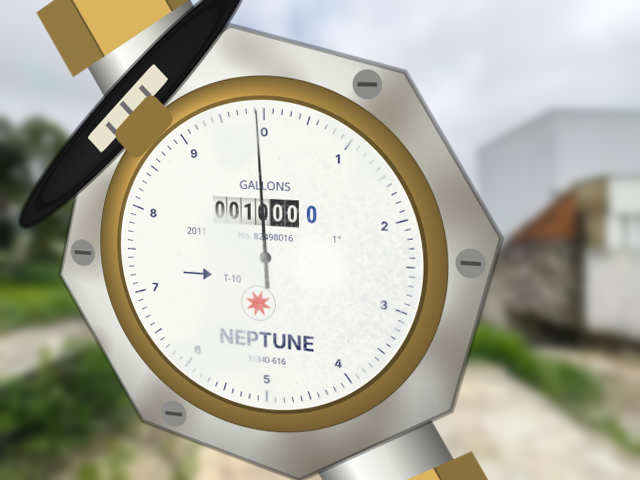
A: 9999.9 gal
